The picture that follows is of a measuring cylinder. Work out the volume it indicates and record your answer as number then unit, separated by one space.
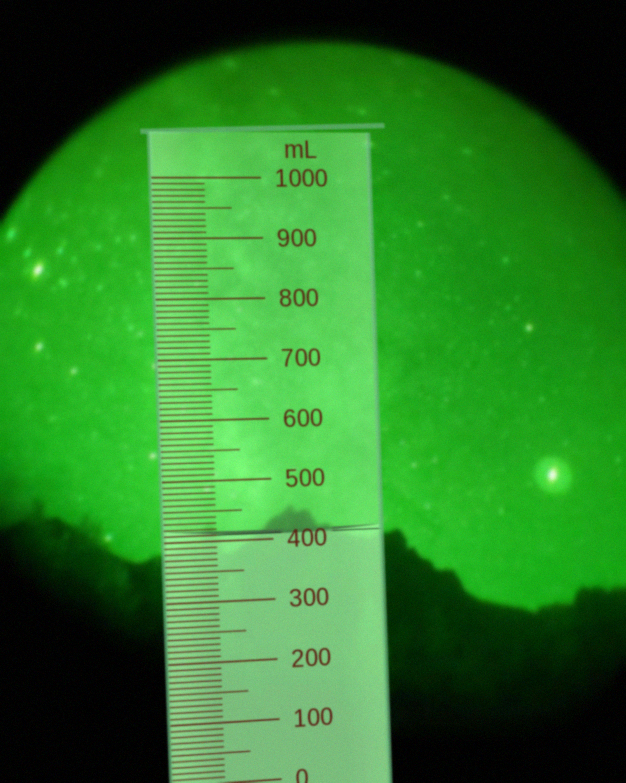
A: 410 mL
